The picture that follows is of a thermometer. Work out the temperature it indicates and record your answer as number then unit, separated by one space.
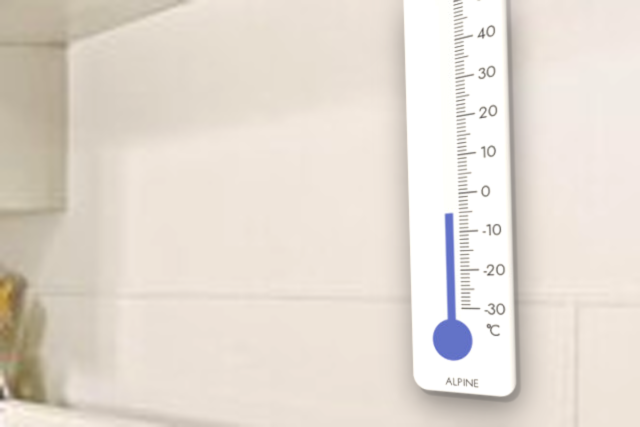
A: -5 °C
